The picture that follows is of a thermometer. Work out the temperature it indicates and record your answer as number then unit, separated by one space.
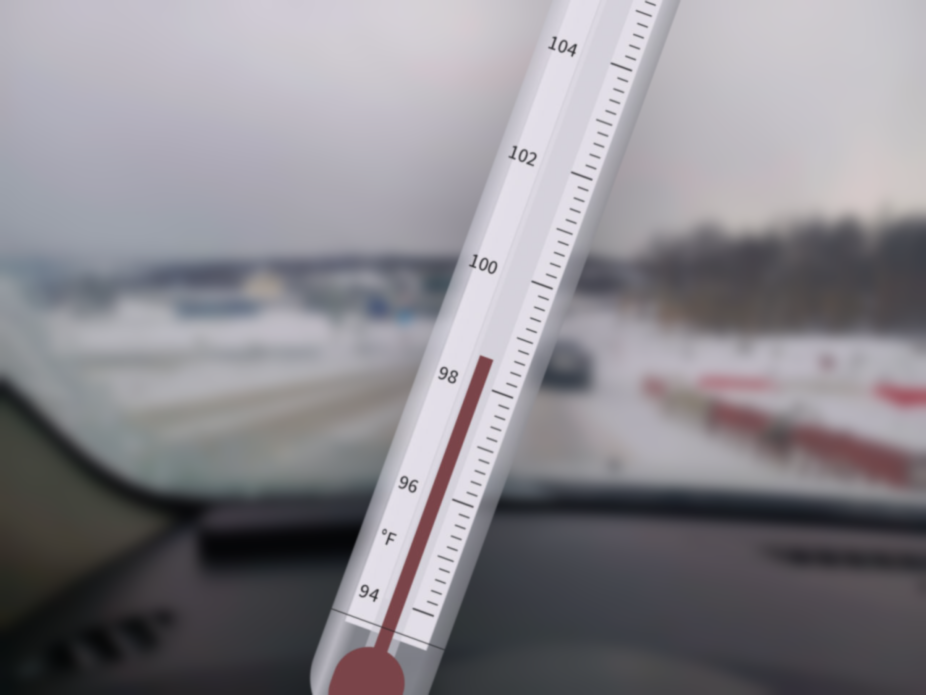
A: 98.5 °F
